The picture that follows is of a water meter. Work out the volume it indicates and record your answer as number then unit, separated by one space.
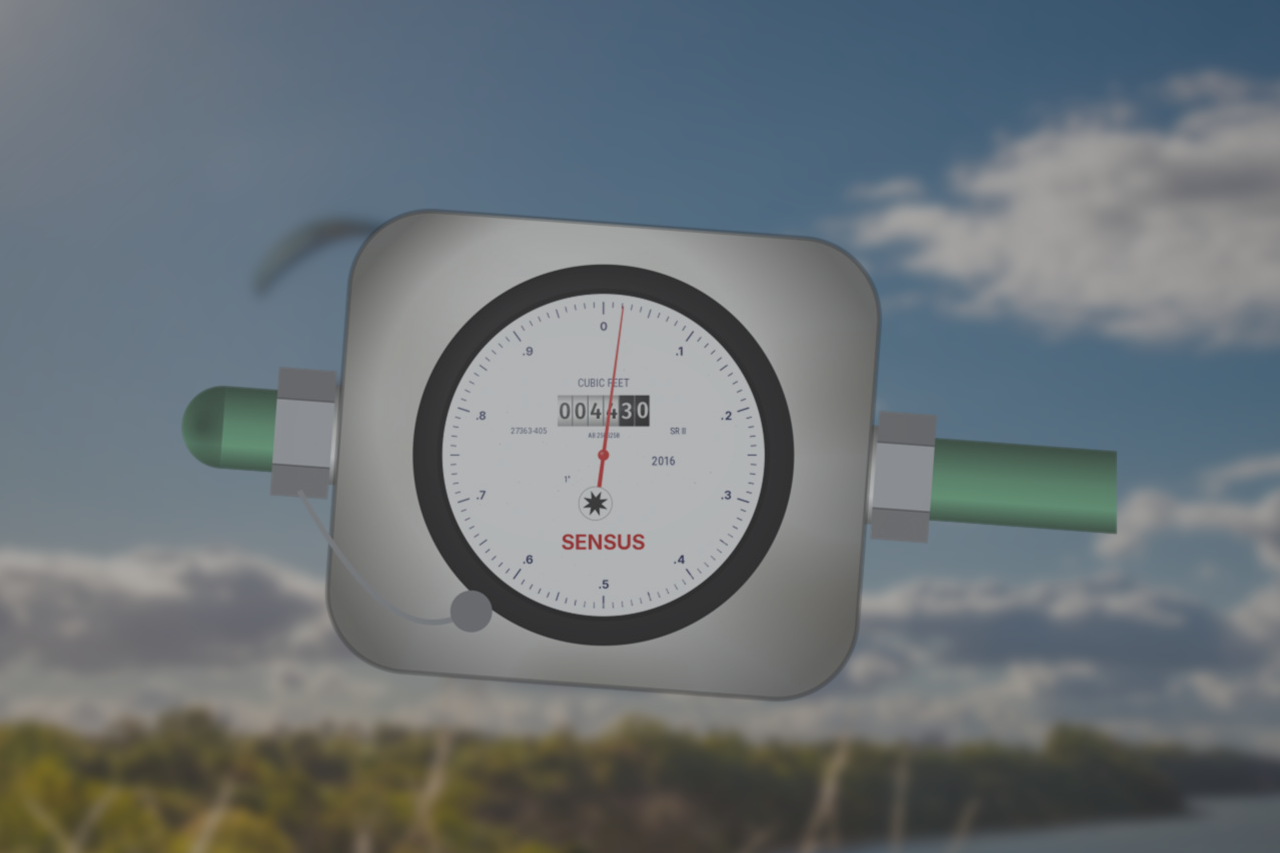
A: 4430.02 ft³
